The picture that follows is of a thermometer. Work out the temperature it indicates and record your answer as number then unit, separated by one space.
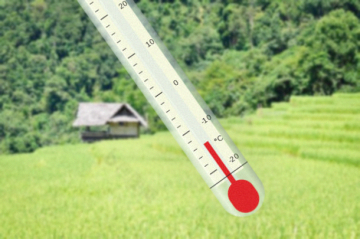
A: -14 °C
